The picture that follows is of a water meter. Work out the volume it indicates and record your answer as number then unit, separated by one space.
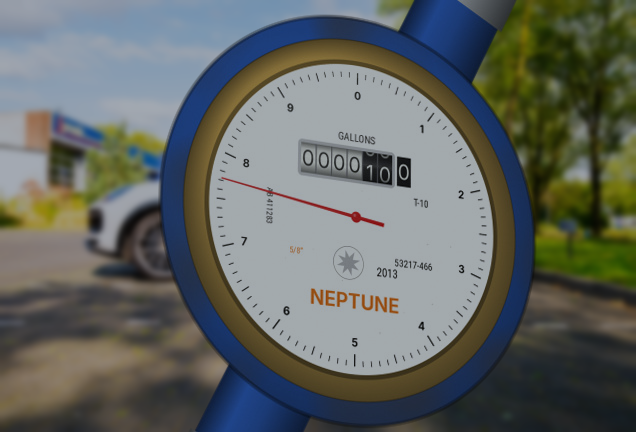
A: 97.7 gal
